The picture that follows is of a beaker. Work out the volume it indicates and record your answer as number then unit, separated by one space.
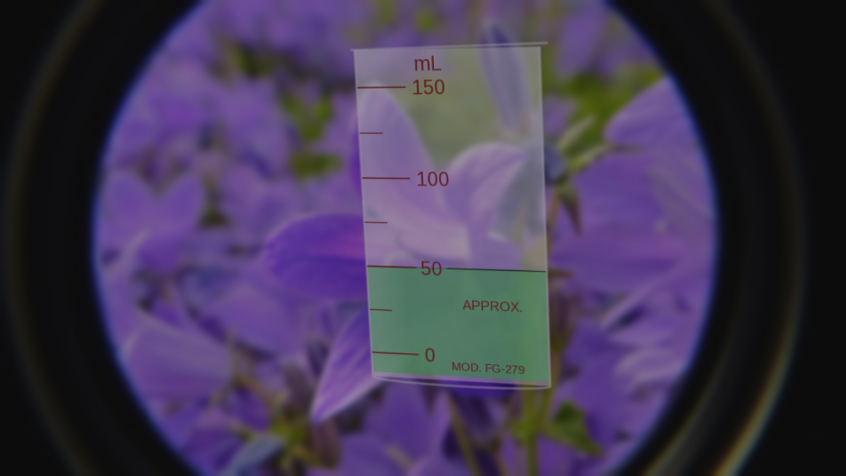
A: 50 mL
